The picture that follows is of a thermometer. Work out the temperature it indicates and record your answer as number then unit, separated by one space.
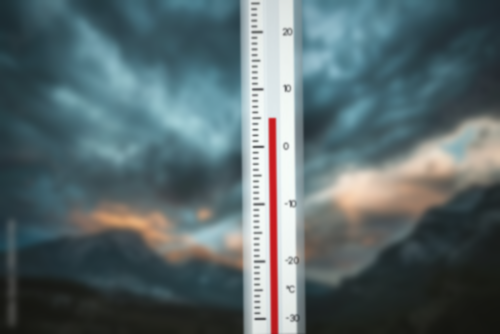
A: 5 °C
